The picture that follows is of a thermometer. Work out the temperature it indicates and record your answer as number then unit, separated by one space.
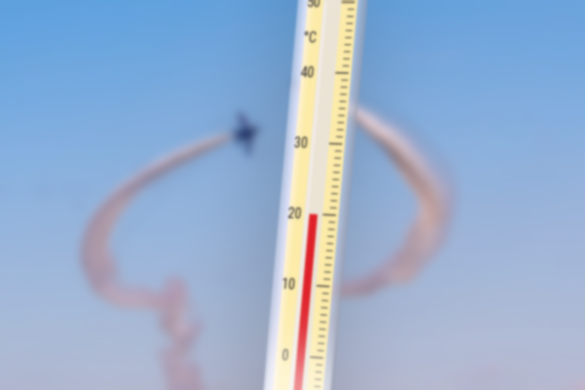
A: 20 °C
